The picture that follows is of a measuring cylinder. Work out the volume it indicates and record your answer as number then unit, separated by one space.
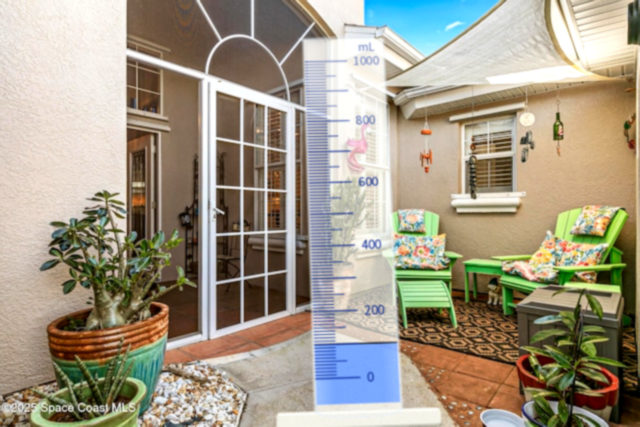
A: 100 mL
